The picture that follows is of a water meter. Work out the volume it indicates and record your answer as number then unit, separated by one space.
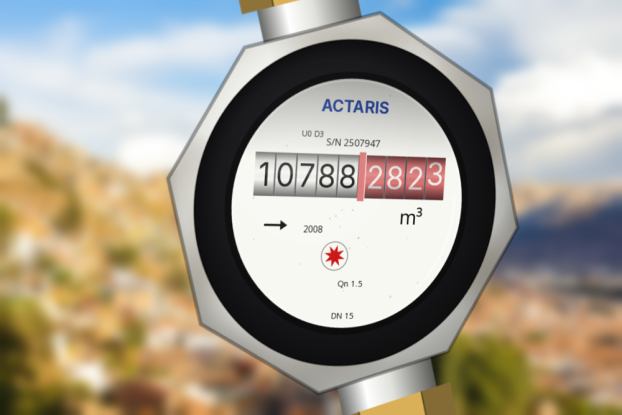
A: 10788.2823 m³
